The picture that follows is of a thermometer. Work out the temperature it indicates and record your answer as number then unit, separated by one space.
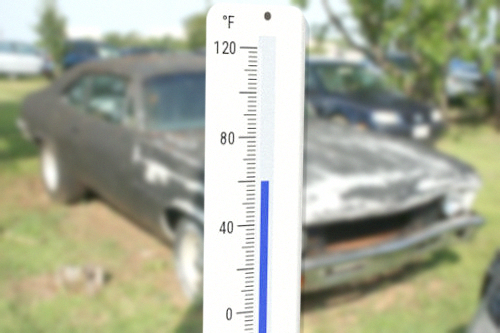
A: 60 °F
